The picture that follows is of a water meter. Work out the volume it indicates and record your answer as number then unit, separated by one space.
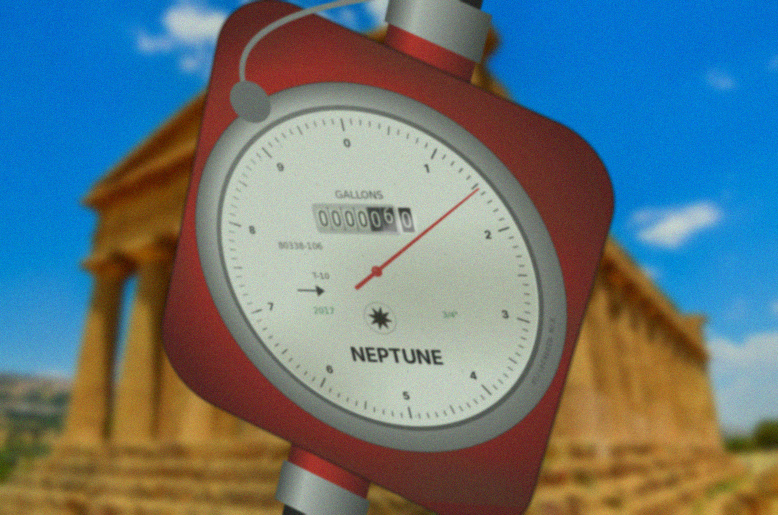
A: 61.5 gal
